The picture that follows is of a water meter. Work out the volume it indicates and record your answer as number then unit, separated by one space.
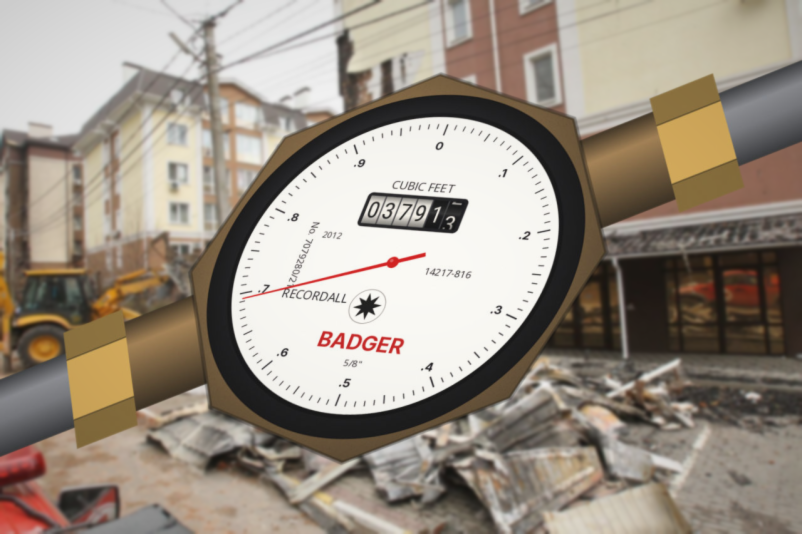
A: 37912.69 ft³
